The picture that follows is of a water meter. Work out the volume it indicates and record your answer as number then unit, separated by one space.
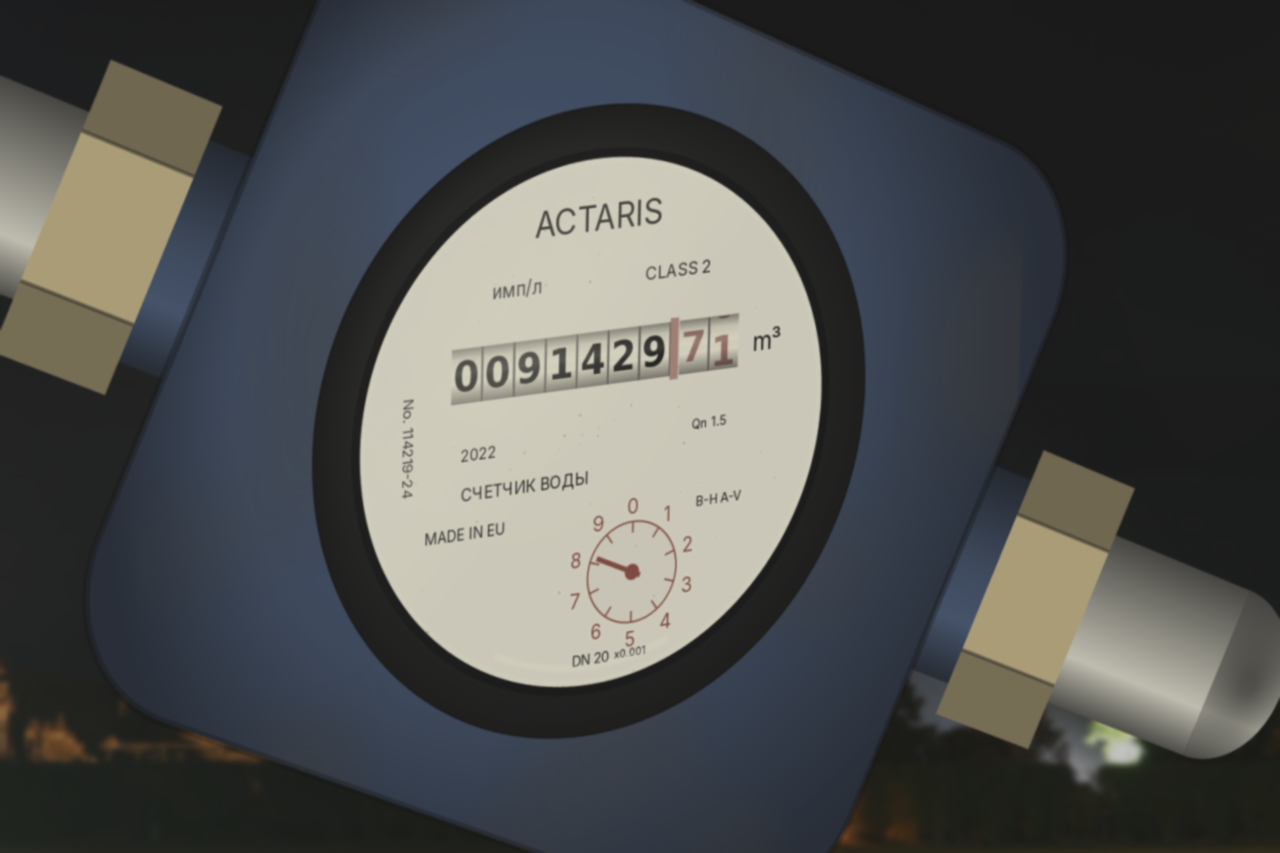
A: 91429.708 m³
